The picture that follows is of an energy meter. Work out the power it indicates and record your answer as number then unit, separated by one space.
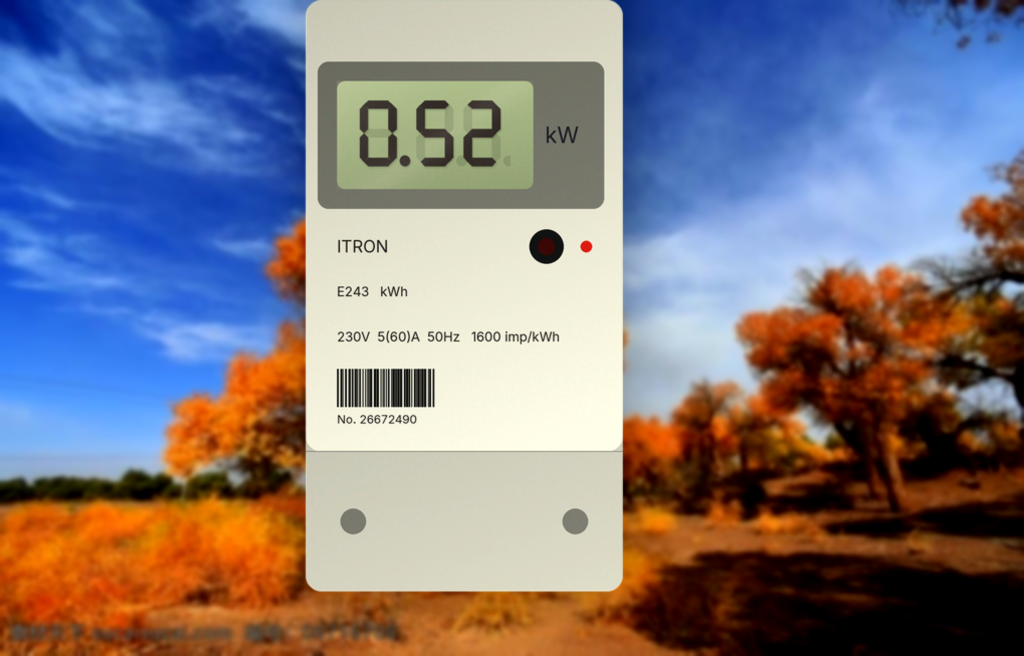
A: 0.52 kW
